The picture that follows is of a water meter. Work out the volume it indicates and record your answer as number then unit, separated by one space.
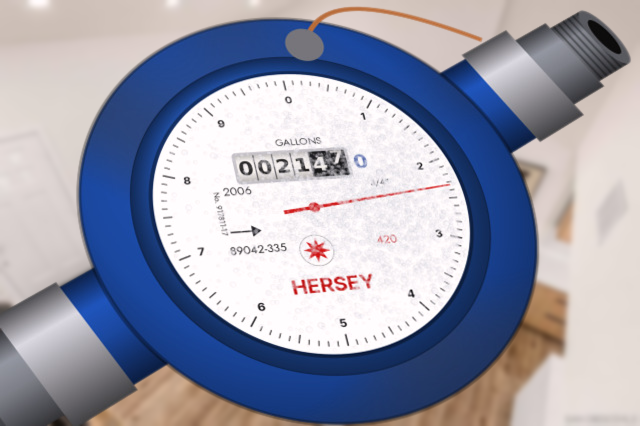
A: 21472.3 gal
